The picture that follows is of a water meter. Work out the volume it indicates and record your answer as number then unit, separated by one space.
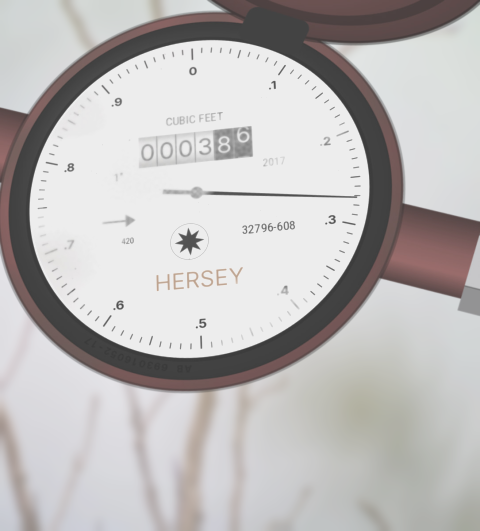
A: 386.27 ft³
